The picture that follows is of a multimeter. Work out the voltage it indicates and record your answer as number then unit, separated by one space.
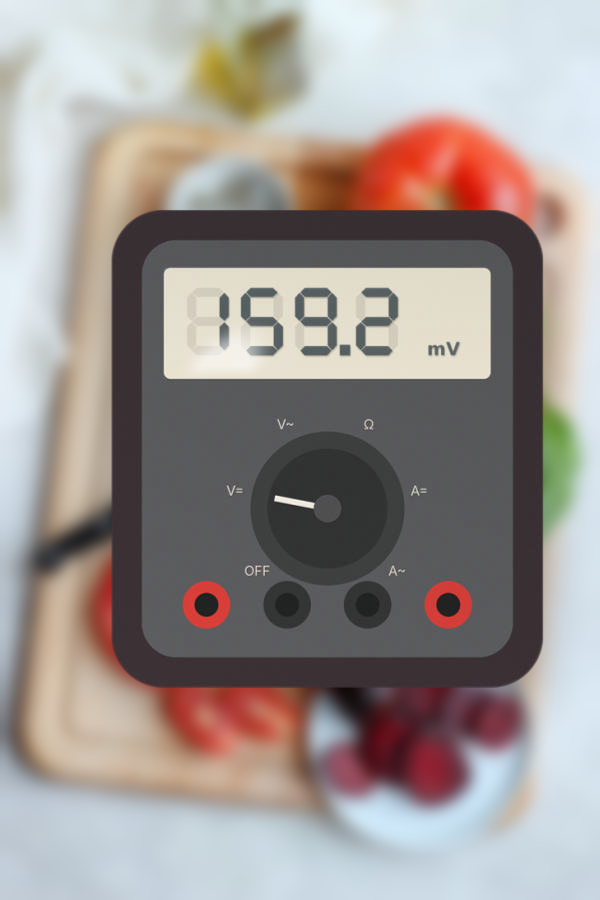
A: 159.2 mV
